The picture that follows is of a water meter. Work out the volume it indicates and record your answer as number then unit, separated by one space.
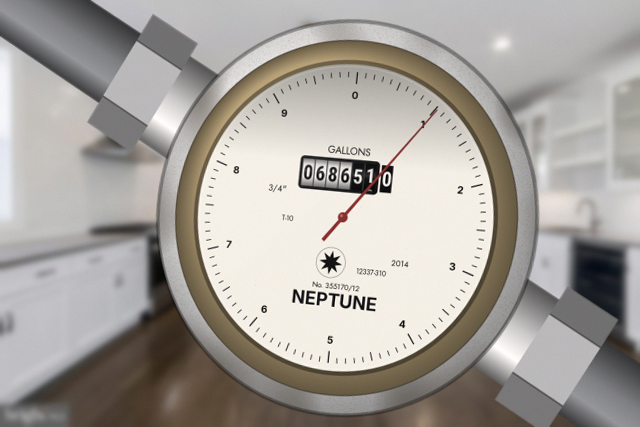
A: 686511.0 gal
